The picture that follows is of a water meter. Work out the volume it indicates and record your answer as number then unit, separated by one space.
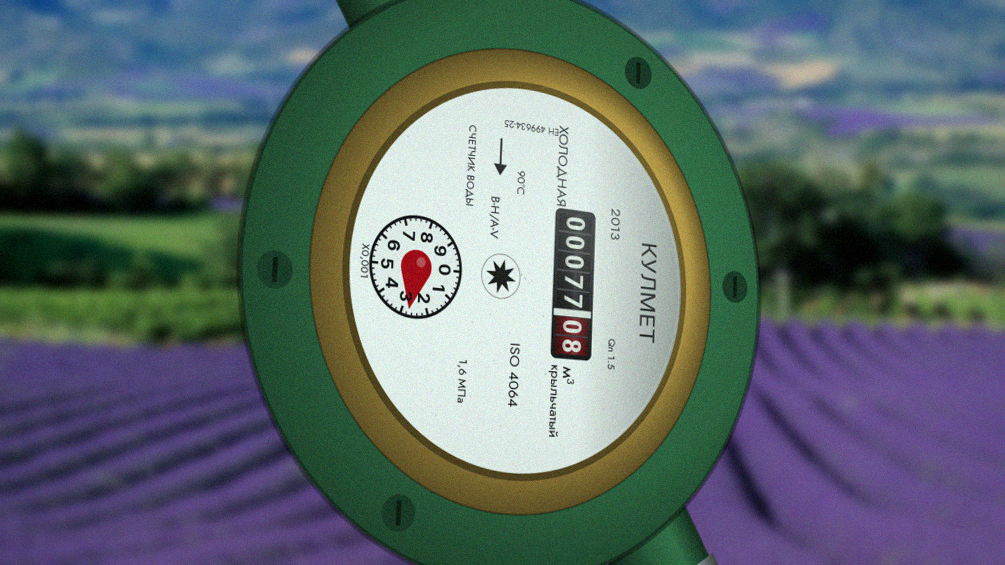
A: 77.082 m³
